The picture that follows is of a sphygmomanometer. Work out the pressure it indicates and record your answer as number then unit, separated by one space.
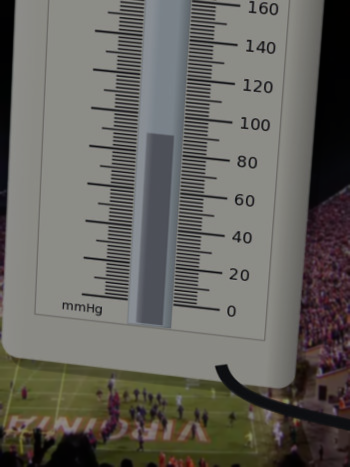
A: 90 mmHg
